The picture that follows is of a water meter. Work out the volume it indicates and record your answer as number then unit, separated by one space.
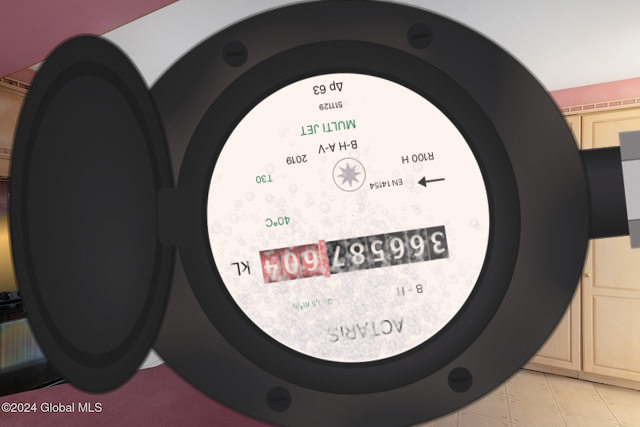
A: 366587.604 kL
